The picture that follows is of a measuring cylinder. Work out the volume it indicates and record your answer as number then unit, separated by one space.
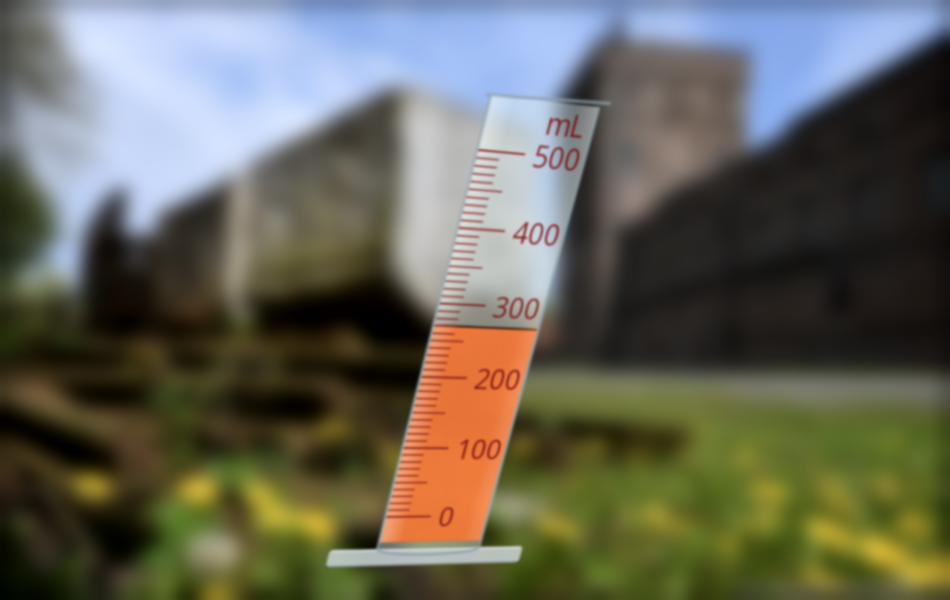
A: 270 mL
